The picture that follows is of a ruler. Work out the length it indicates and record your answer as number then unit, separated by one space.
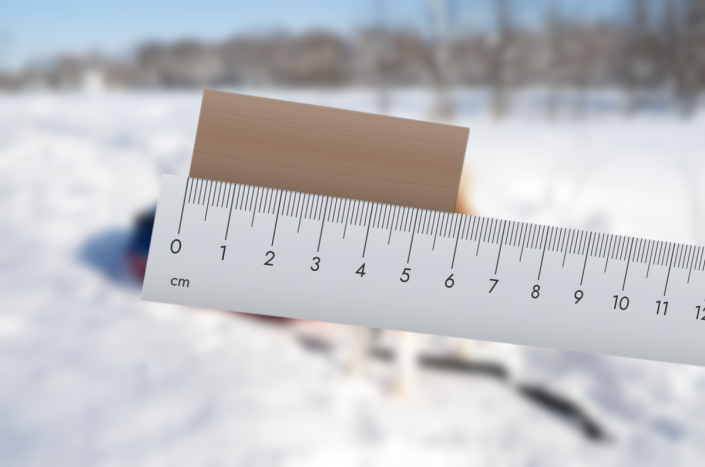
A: 5.8 cm
